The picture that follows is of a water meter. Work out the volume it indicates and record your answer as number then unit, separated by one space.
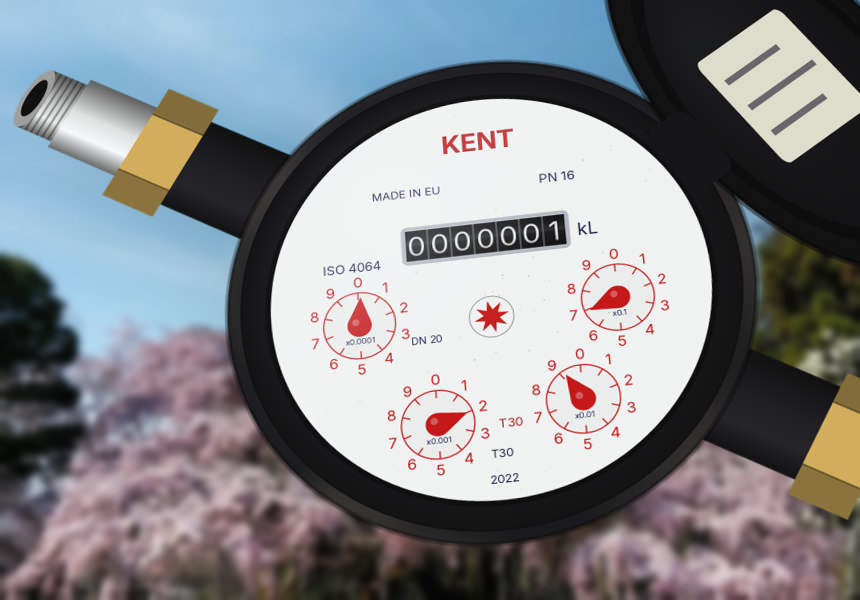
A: 1.6920 kL
